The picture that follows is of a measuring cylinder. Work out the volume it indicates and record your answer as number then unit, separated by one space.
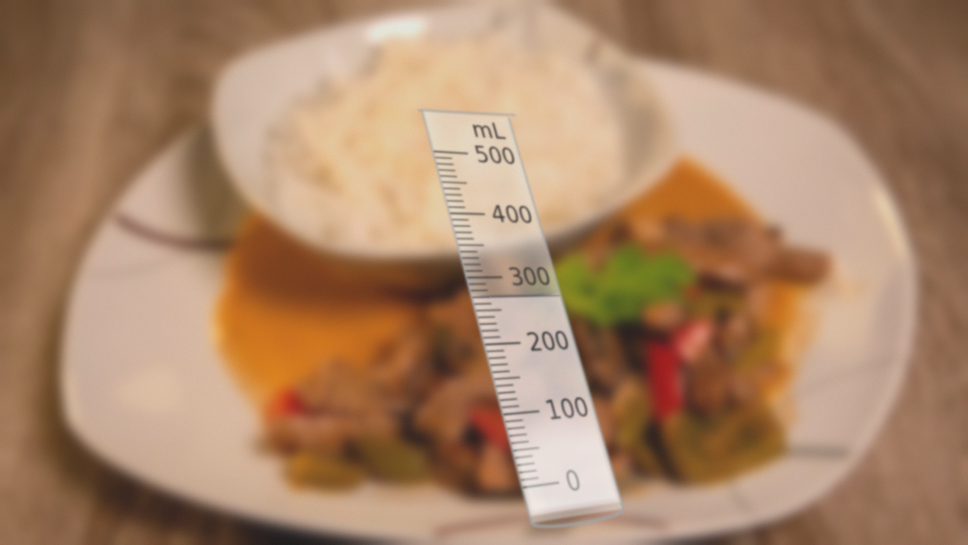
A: 270 mL
